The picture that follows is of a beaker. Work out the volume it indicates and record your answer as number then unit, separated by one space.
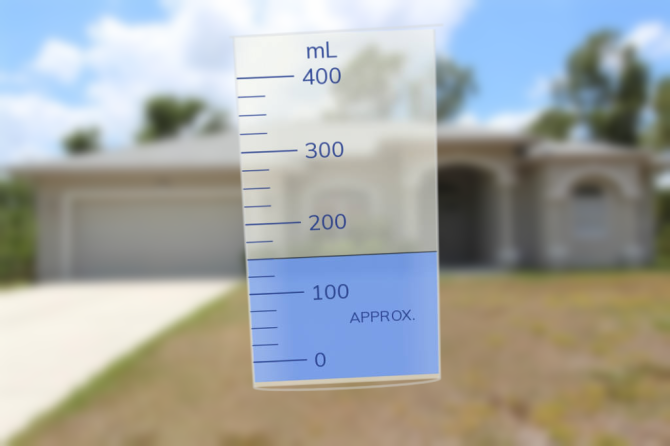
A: 150 mL
